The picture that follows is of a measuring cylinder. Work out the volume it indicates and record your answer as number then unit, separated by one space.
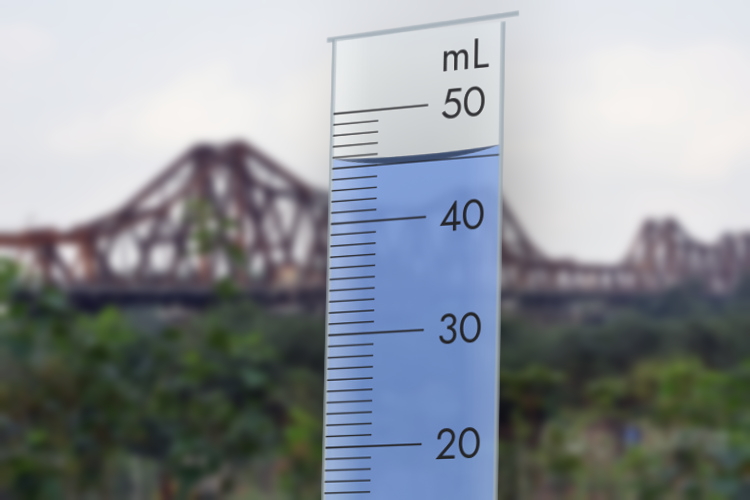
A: 45 mL
